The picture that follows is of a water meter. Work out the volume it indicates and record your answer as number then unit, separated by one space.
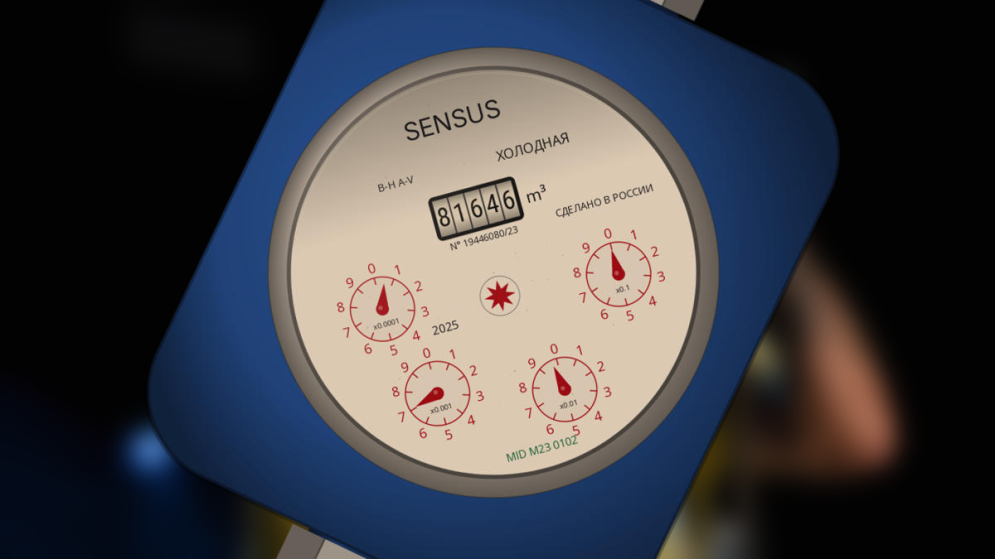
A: 81645.9970 m³
